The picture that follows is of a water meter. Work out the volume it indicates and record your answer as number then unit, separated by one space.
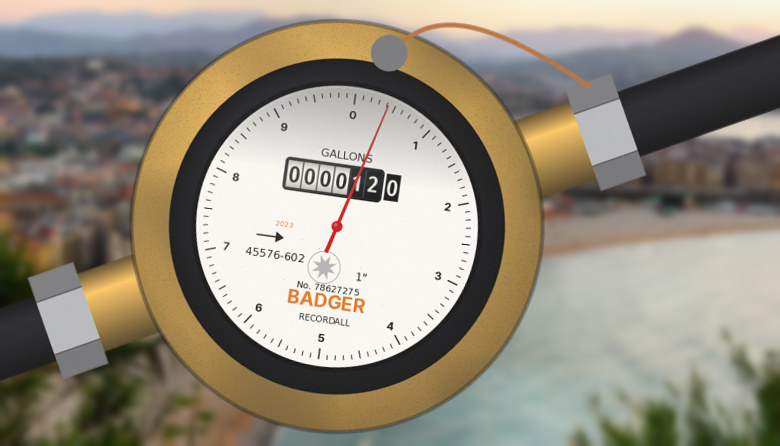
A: 120.4 gal
